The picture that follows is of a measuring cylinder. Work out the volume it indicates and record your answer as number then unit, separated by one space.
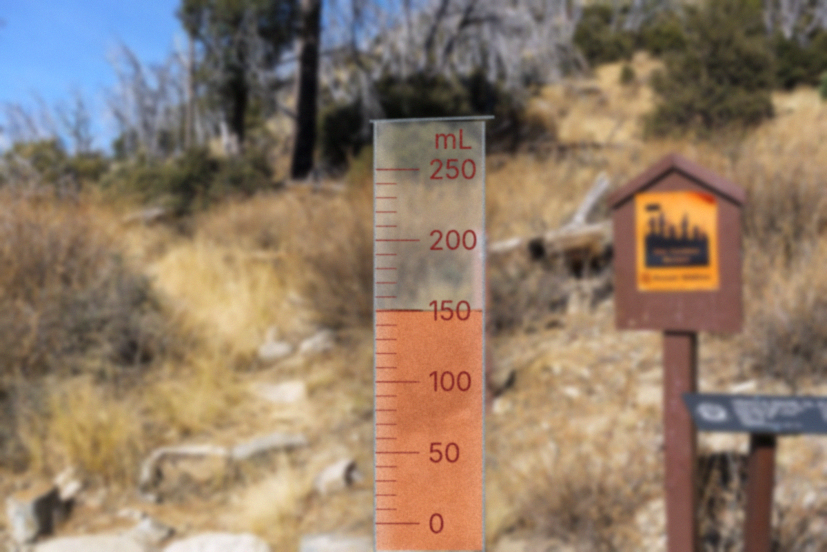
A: 150 mL
